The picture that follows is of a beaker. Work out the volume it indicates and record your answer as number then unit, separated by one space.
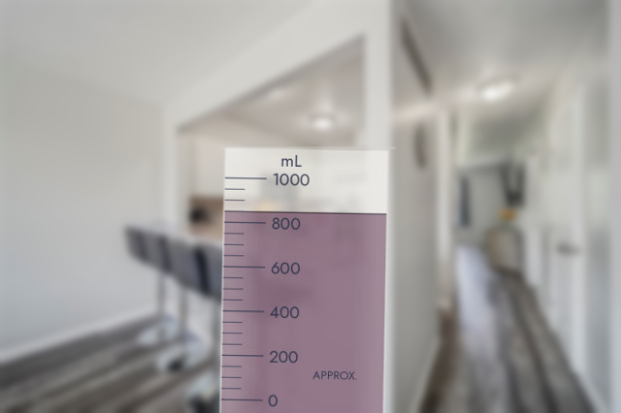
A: 850 mL
